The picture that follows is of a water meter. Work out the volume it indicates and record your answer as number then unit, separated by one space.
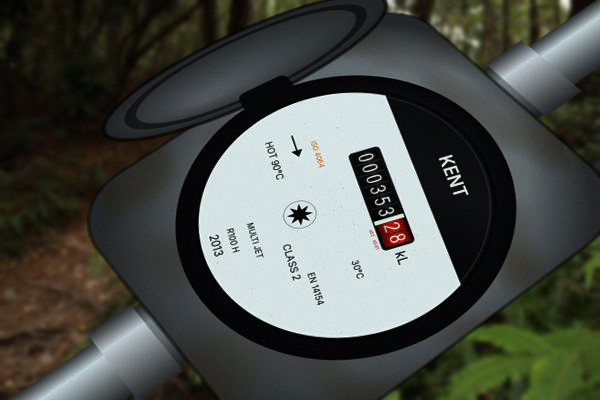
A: 353.28 kL
